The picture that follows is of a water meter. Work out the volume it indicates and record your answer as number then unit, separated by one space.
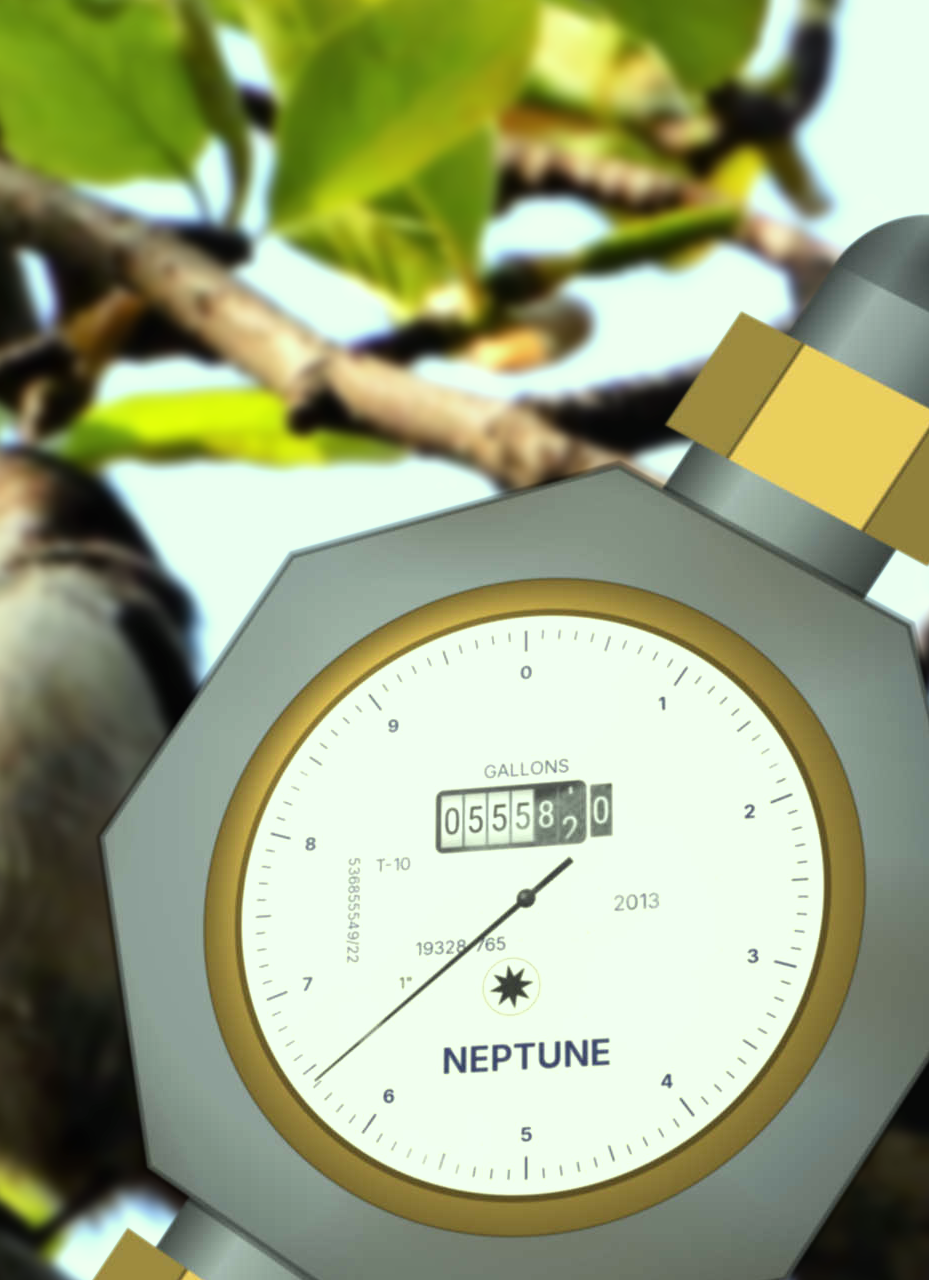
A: 555816.4 gal
